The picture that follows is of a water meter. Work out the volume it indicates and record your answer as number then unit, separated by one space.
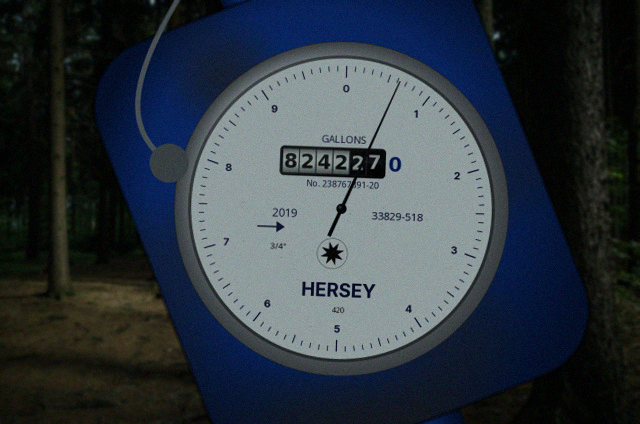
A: 8242270.6 gal
